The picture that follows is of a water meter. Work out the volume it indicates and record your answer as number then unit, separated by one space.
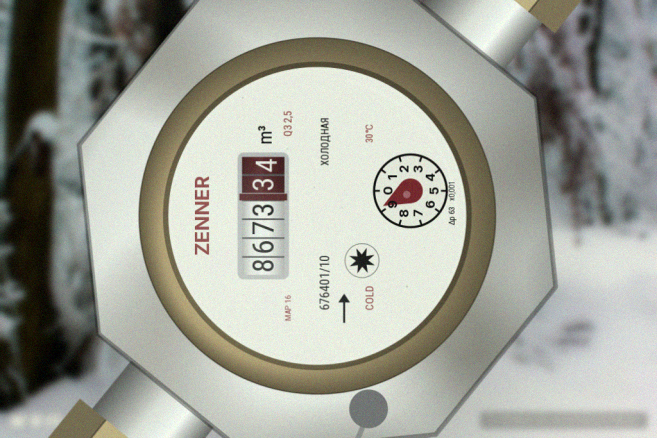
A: 8673.339 m³
